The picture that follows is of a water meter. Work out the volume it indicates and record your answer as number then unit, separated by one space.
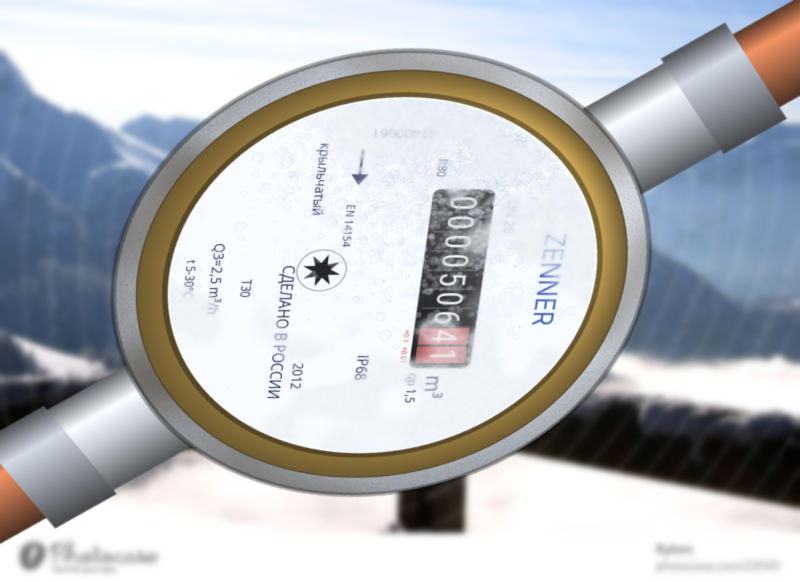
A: 506.41 m³
